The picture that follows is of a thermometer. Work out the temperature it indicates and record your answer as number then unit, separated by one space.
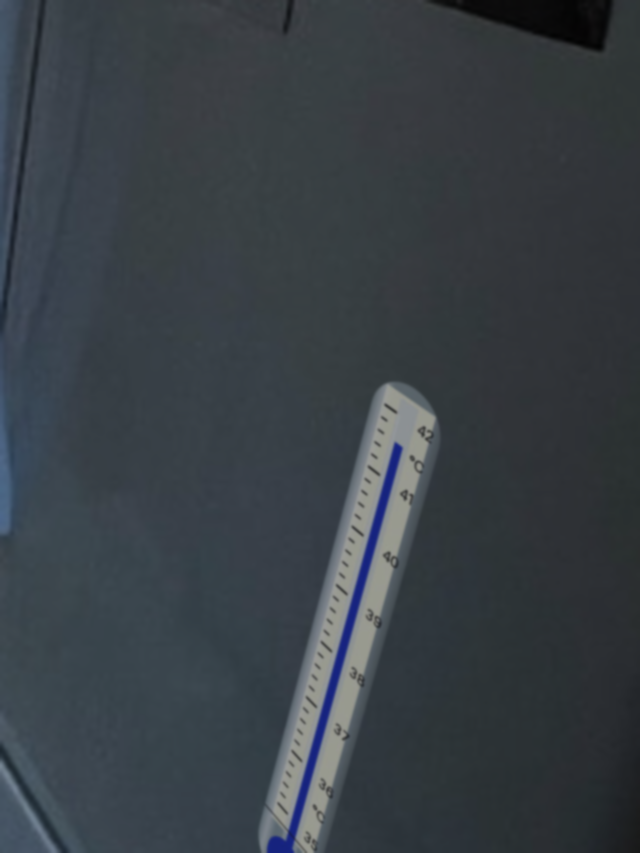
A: 41.6 °C
